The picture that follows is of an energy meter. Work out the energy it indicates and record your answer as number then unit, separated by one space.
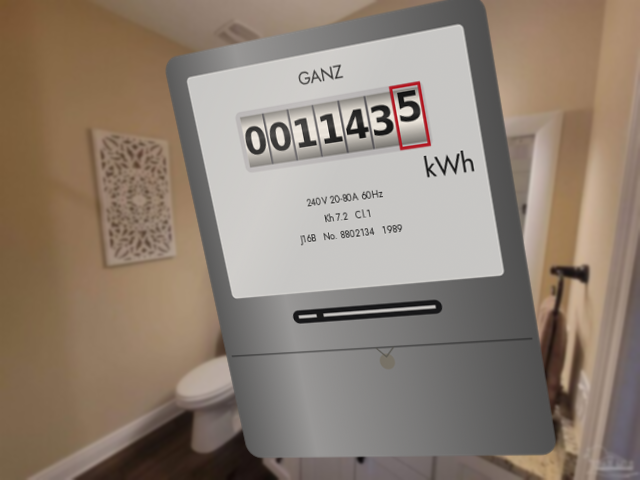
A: 1143.5 kWh
